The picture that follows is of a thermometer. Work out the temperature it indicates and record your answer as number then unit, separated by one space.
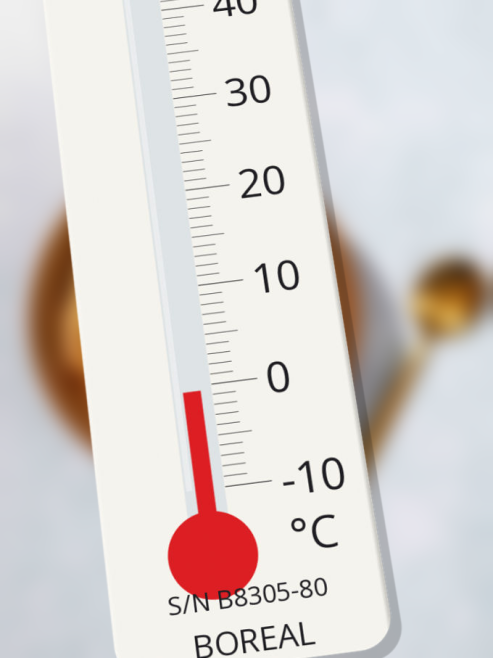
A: -0.5 °C
